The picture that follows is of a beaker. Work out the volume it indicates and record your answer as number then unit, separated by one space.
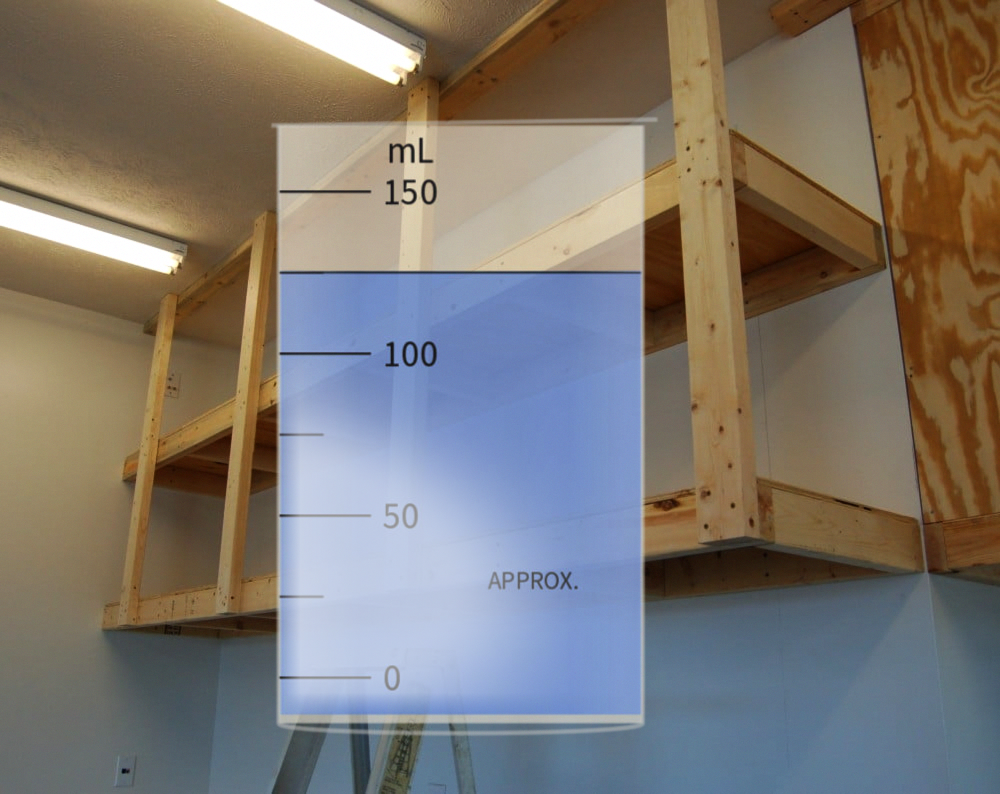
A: 125 mL
